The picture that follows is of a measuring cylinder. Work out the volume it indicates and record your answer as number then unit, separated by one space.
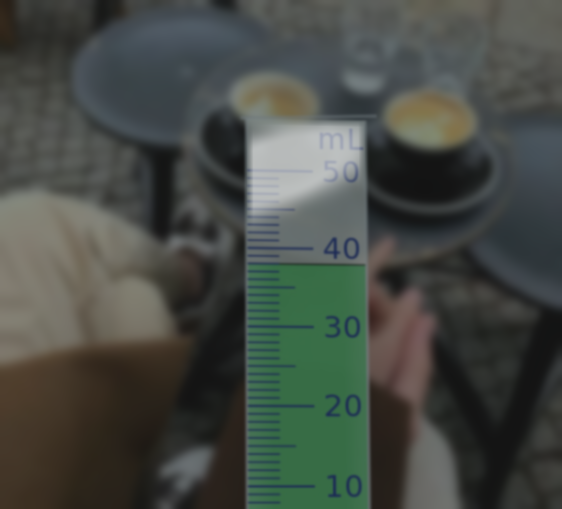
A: 38 mL
